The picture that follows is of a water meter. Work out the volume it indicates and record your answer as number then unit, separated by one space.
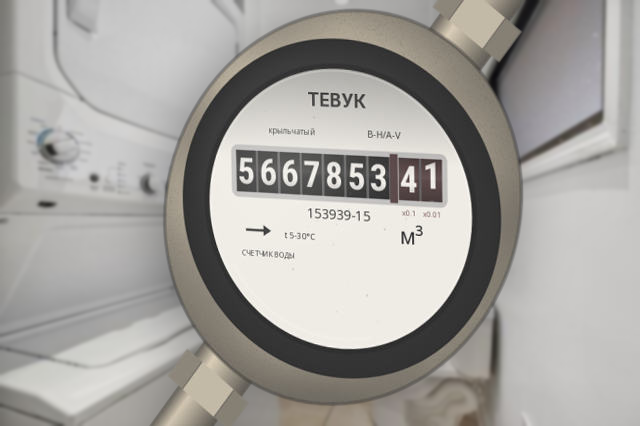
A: 5667853.41 m³
